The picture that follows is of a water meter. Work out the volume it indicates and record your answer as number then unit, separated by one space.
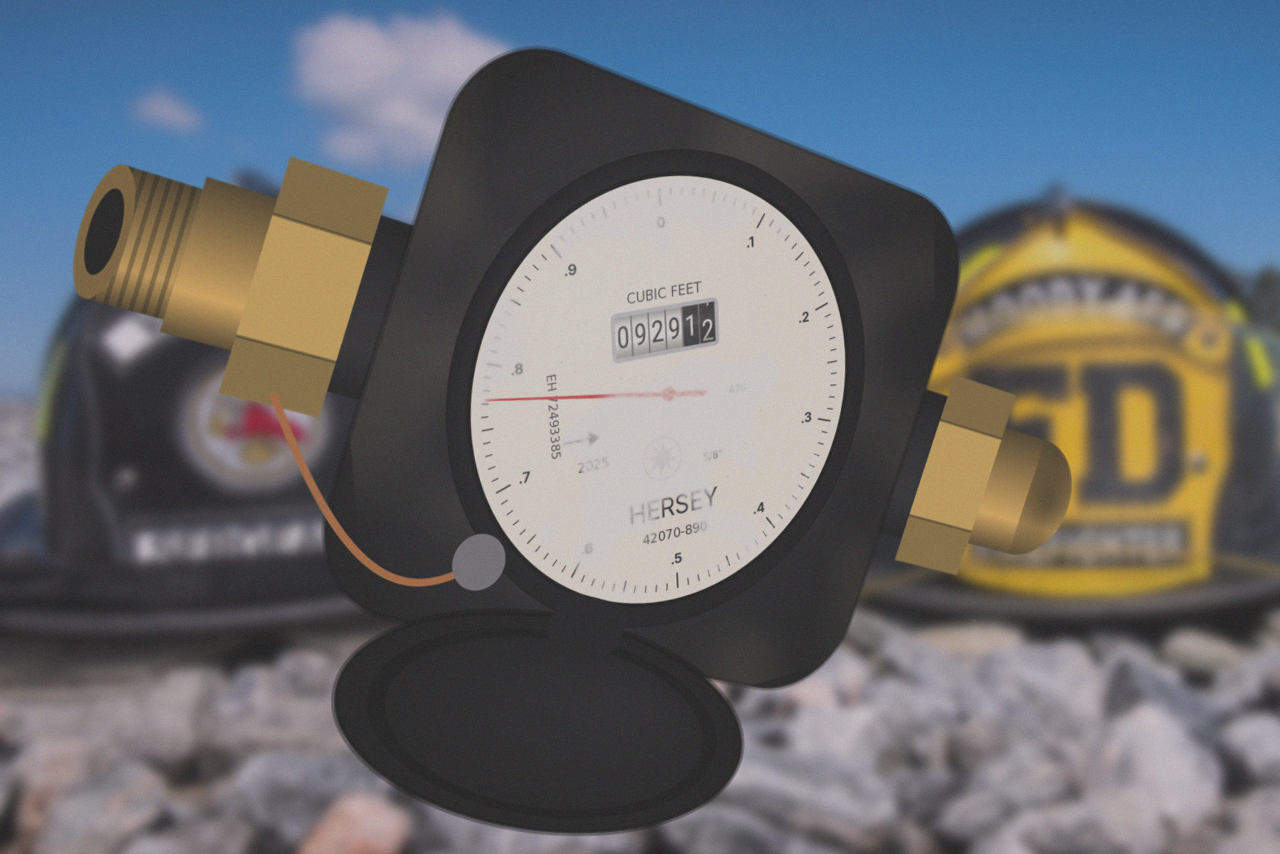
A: 92911.77 ft³
